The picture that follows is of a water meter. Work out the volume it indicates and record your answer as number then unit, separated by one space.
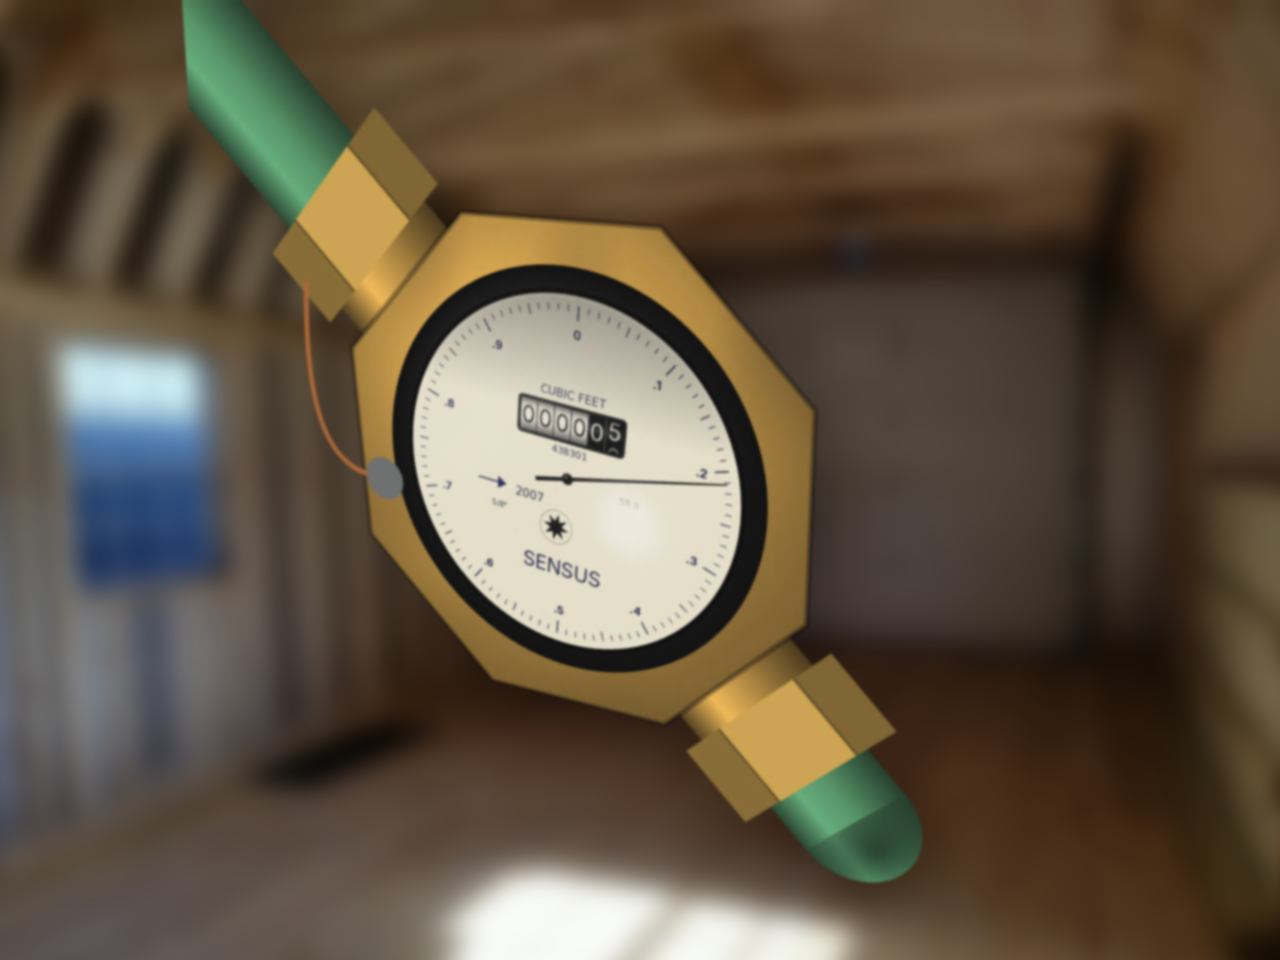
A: 5.21 ft³
